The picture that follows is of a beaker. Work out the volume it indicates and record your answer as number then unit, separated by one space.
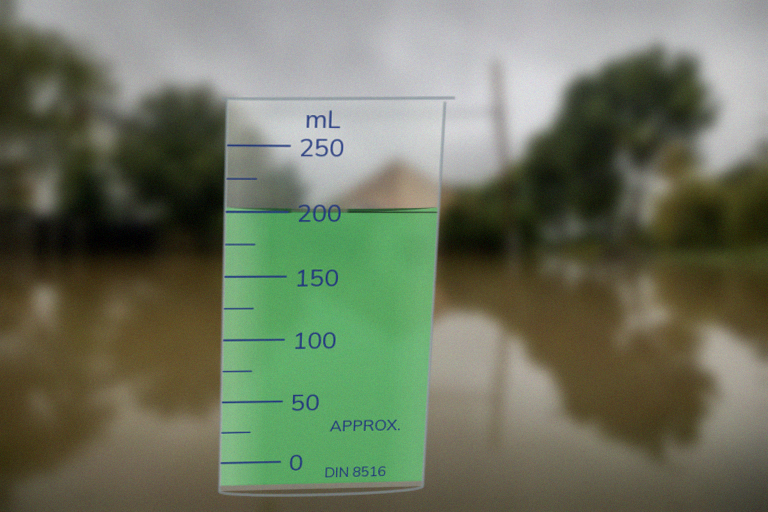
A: 200 mL
